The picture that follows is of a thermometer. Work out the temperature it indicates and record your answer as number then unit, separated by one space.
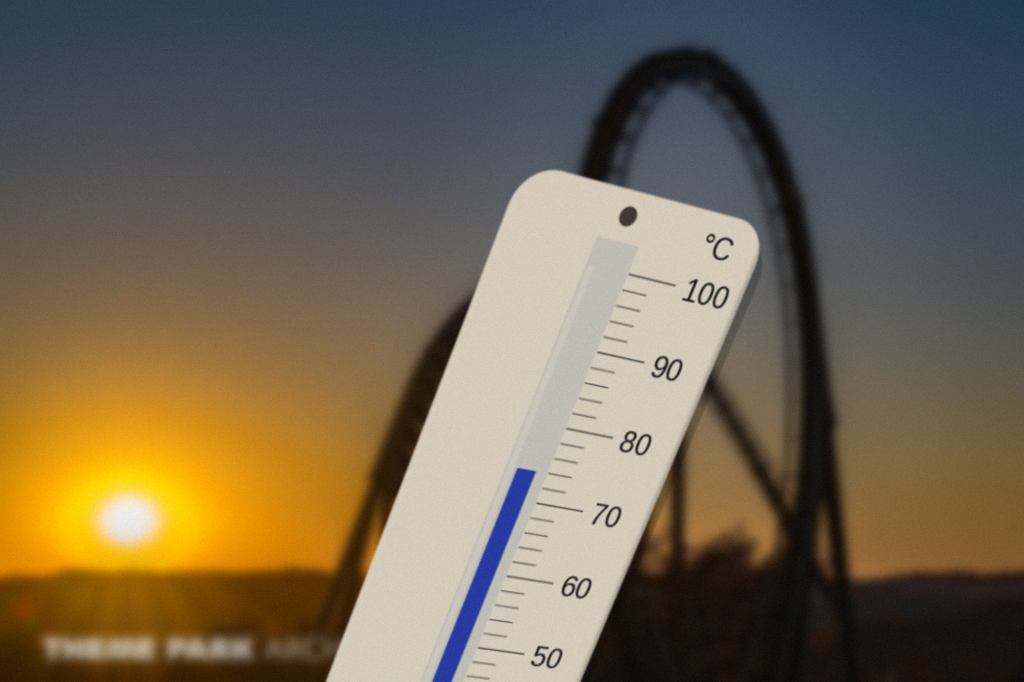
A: 74 °C
